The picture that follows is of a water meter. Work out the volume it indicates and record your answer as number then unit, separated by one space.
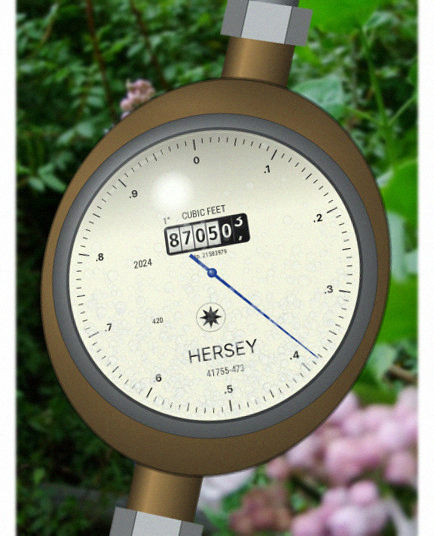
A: 870503.38 ft³
